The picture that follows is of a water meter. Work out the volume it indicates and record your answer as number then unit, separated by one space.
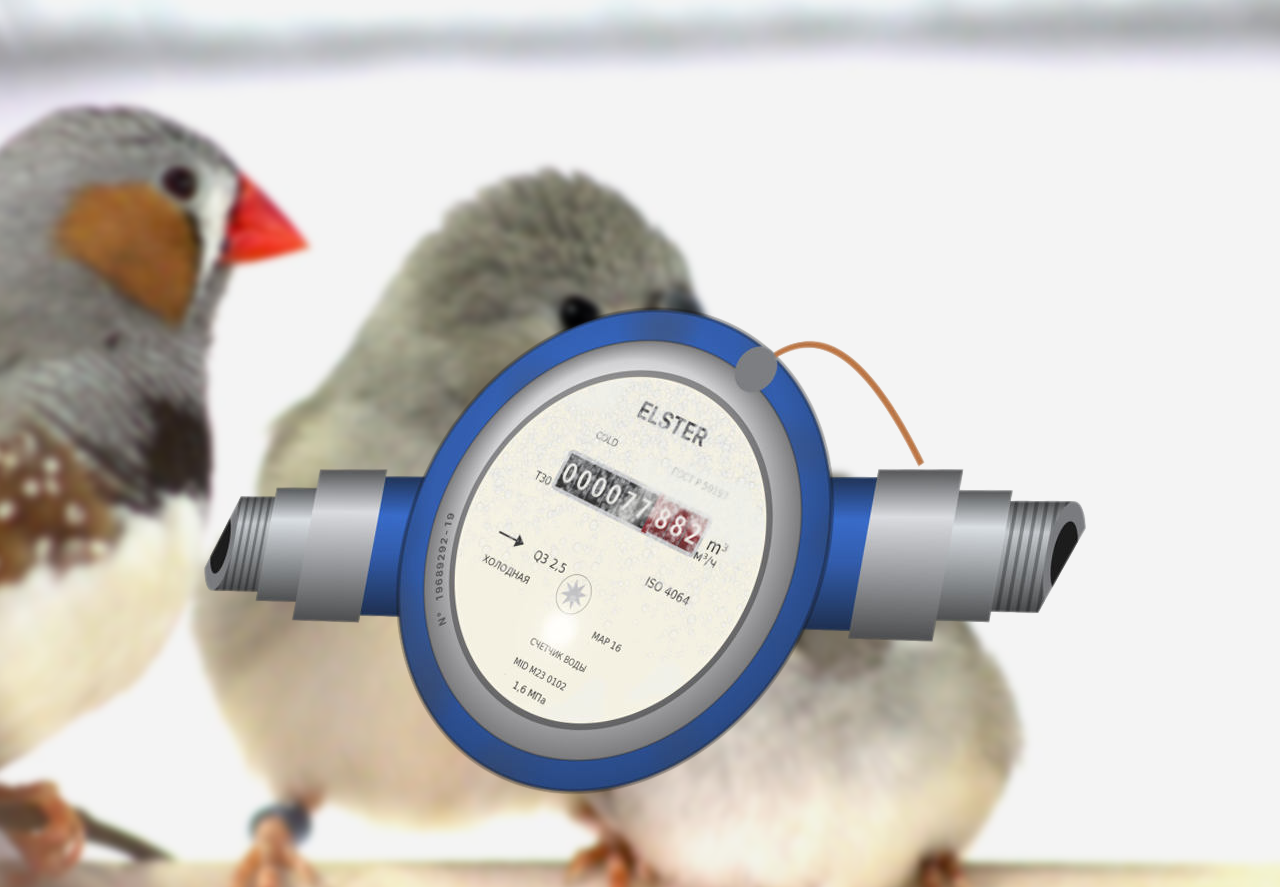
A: 77.882 m³
